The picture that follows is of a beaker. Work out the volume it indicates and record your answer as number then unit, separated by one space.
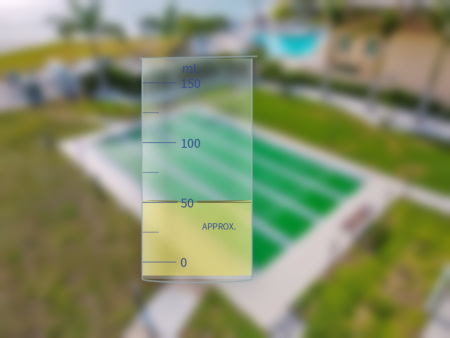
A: 50 mL
